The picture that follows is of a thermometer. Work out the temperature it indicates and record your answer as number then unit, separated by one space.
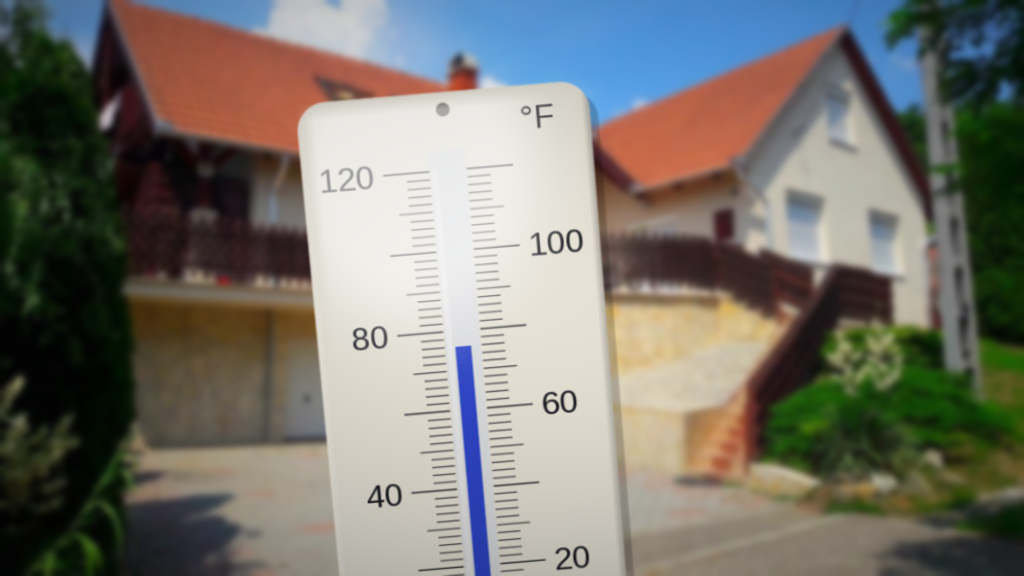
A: 76 °F
